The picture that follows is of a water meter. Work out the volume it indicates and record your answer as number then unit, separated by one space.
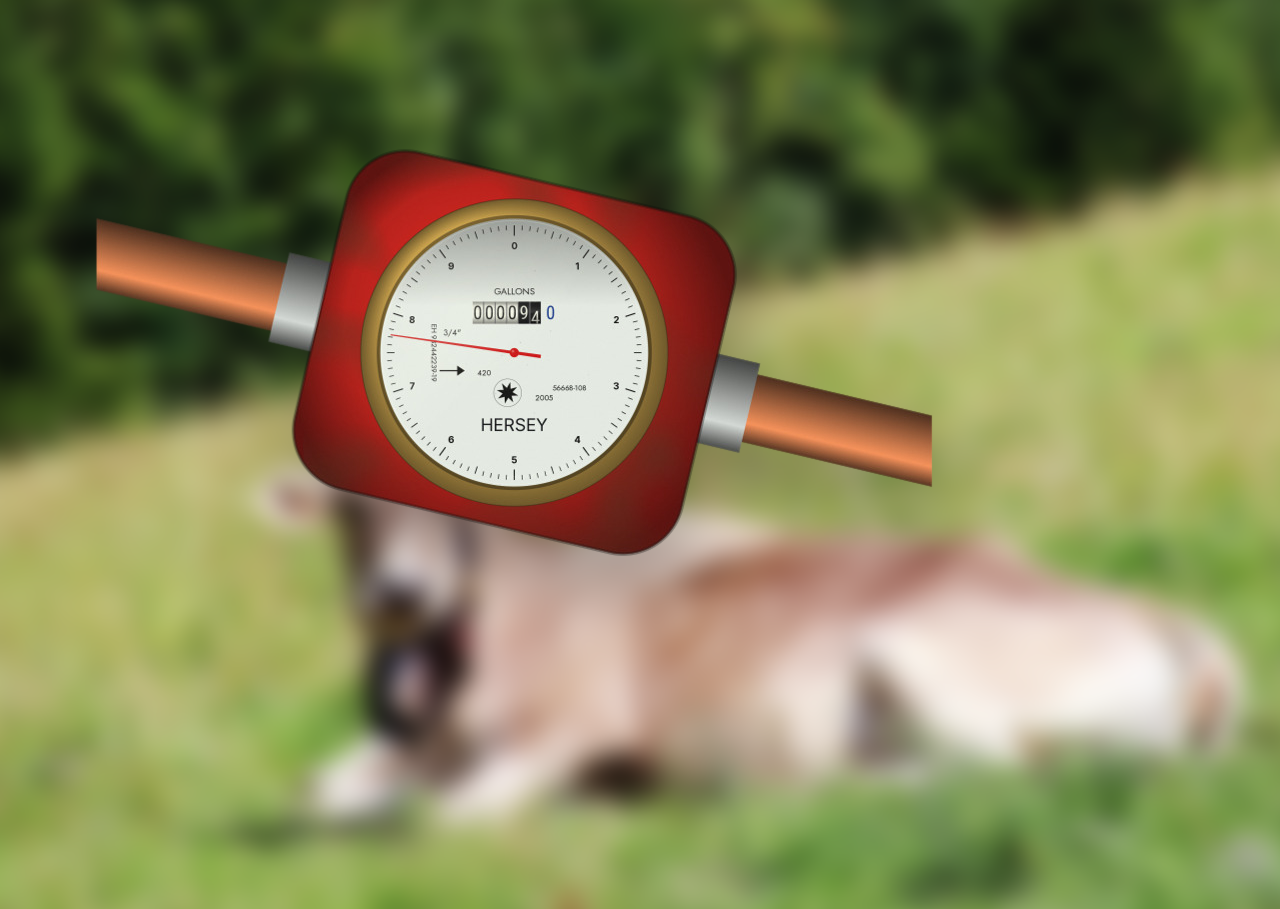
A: 937.7 gal
